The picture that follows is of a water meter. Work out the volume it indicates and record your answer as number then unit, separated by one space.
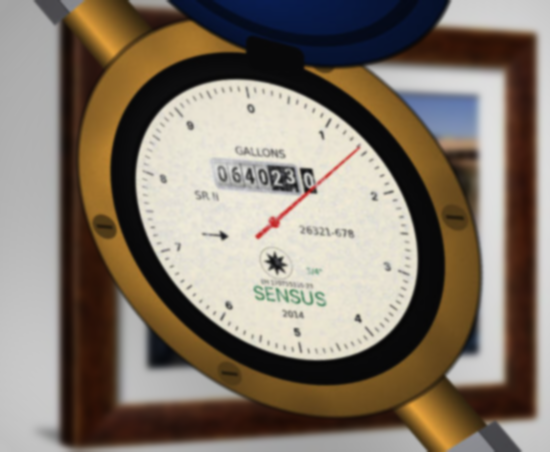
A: 640231.4 gal
